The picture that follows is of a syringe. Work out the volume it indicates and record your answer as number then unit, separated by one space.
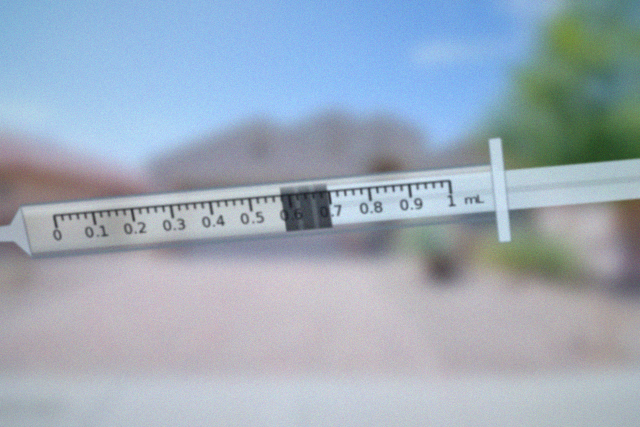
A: 0.58 mL
